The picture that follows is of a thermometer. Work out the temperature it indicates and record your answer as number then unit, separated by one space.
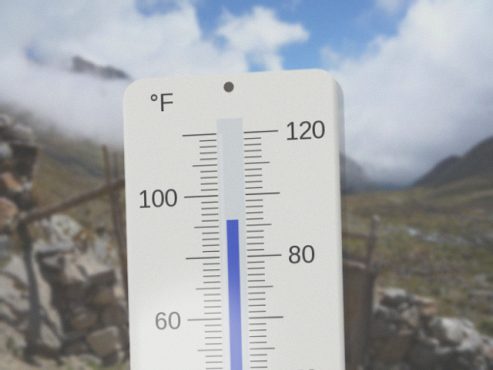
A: 92 °F
